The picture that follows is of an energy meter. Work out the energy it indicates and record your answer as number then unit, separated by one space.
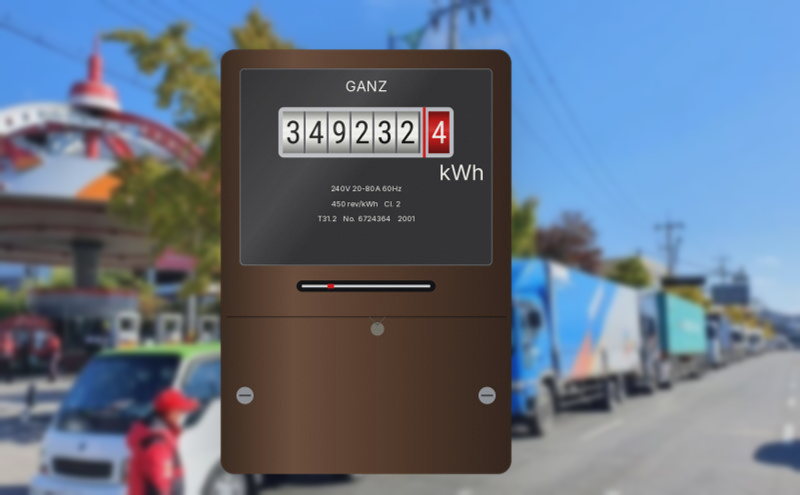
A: 349232.4 kWh
